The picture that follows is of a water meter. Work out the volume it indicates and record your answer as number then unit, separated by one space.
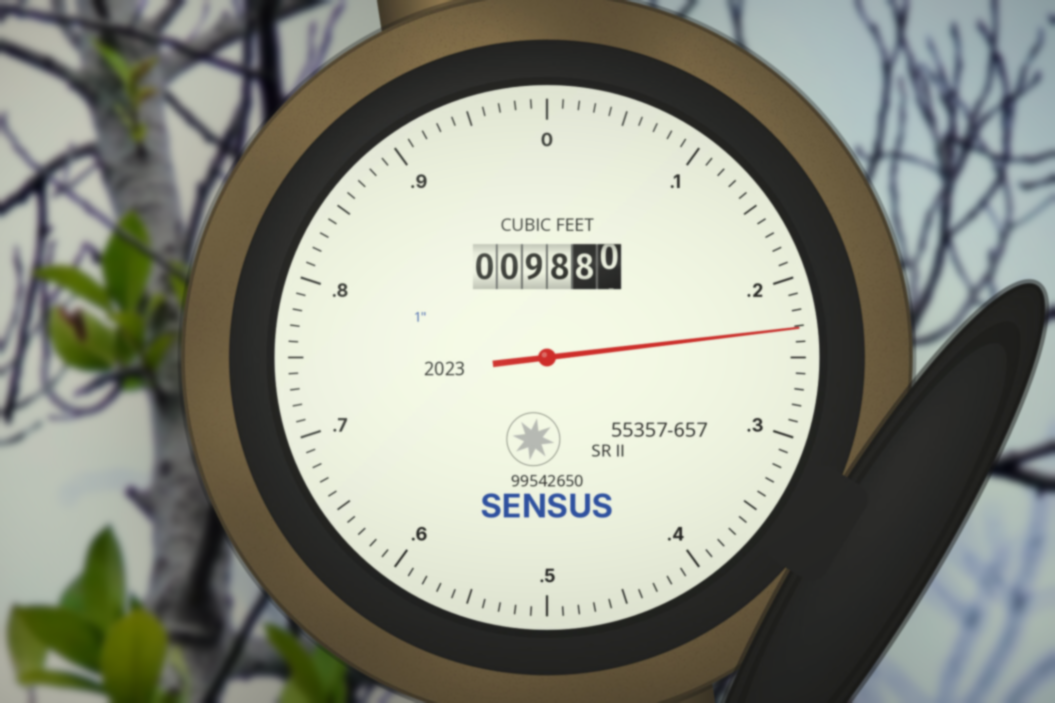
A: 9880.23 ft³
